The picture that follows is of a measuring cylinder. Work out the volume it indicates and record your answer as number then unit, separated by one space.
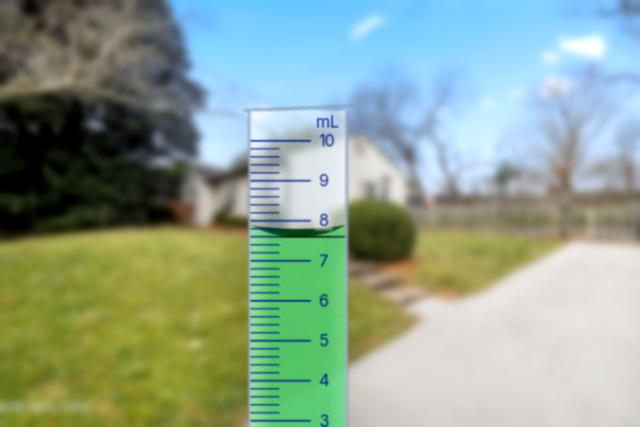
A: 7.6 mL
